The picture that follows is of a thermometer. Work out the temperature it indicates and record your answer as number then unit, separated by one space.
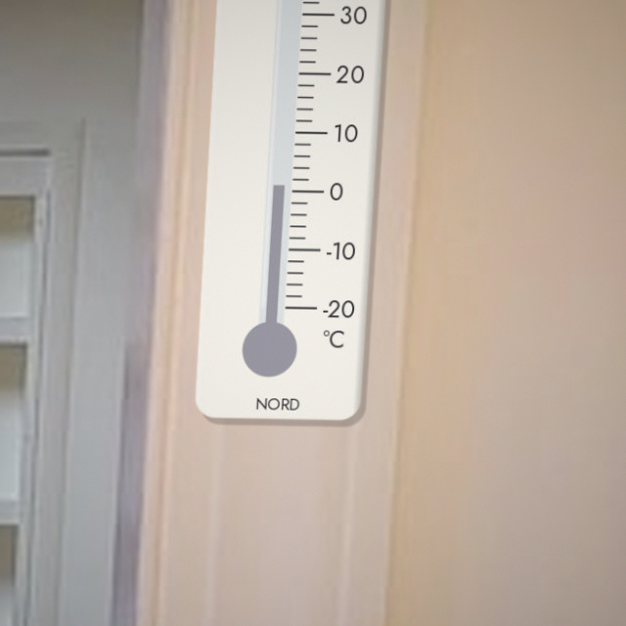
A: 1 °C
